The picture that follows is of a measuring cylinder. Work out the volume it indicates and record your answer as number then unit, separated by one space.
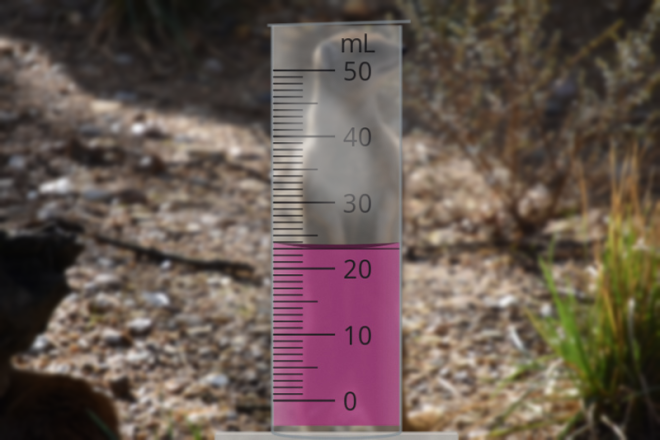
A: 23 mL
